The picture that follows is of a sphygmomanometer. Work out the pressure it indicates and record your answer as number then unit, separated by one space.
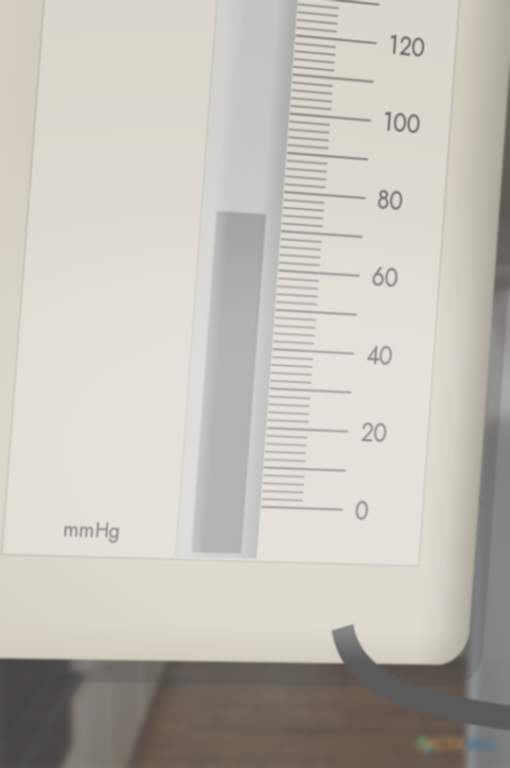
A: 74 mmHg
